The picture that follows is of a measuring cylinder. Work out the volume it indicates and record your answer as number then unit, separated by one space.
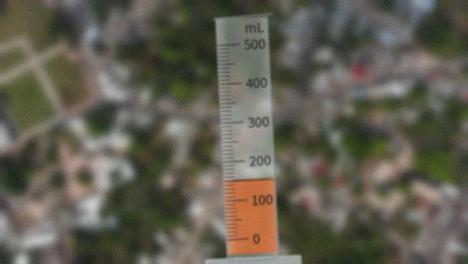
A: 150 mL
